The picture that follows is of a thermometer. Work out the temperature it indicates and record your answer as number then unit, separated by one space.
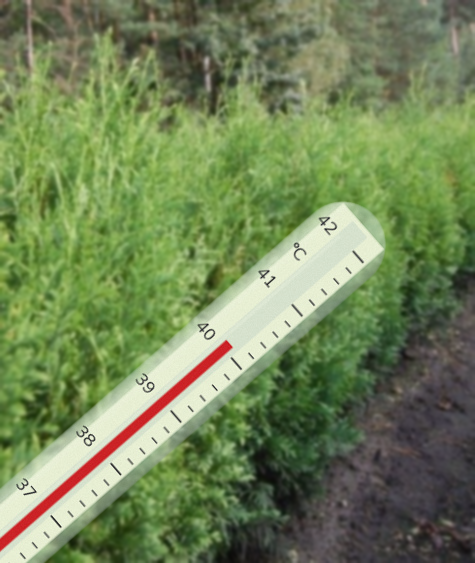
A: 40.1 °C
